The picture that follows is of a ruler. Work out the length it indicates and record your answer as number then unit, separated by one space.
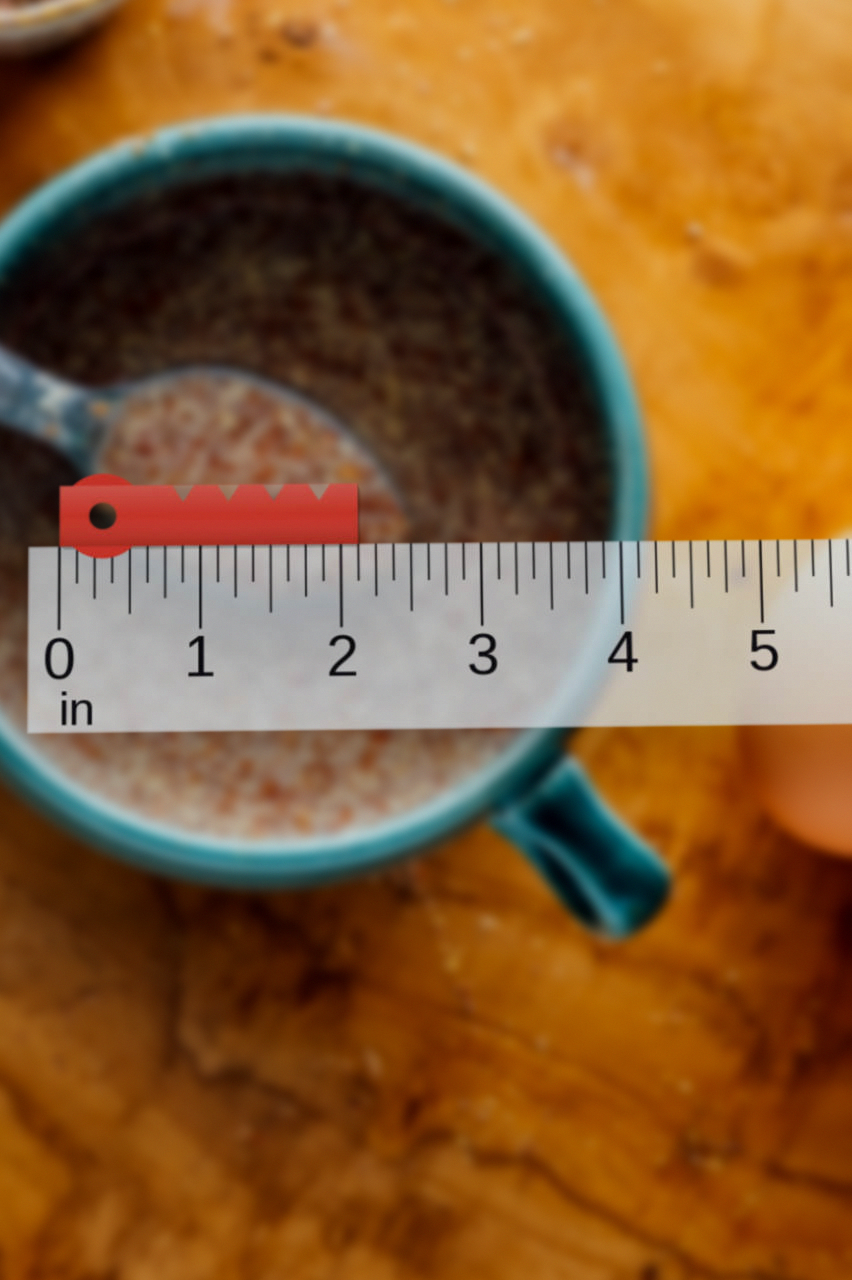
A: 2.125 in
